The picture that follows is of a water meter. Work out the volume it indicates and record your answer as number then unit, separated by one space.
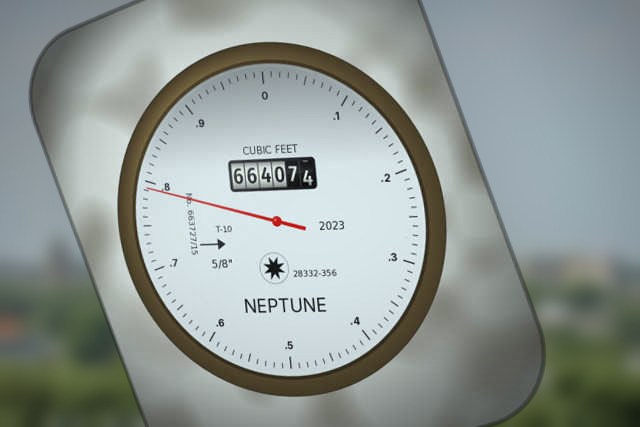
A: 664073.79 ft³
